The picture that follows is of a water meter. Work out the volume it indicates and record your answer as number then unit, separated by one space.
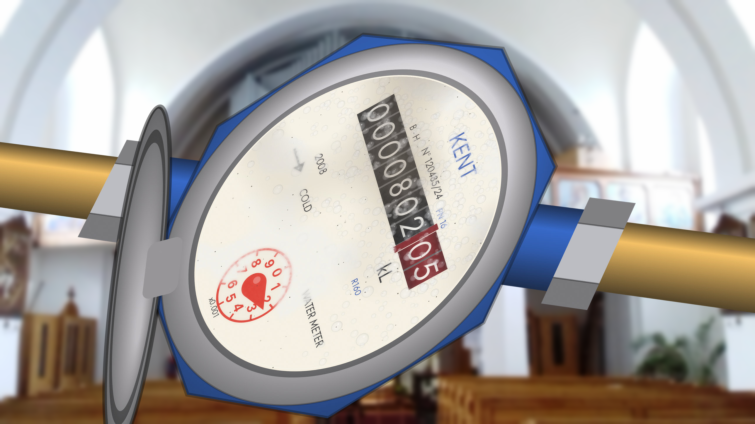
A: 802.052 kL
